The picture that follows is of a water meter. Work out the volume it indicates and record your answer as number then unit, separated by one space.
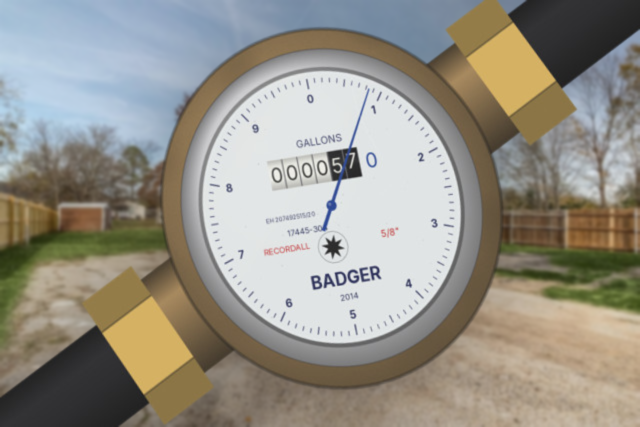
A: 570.8 gal
